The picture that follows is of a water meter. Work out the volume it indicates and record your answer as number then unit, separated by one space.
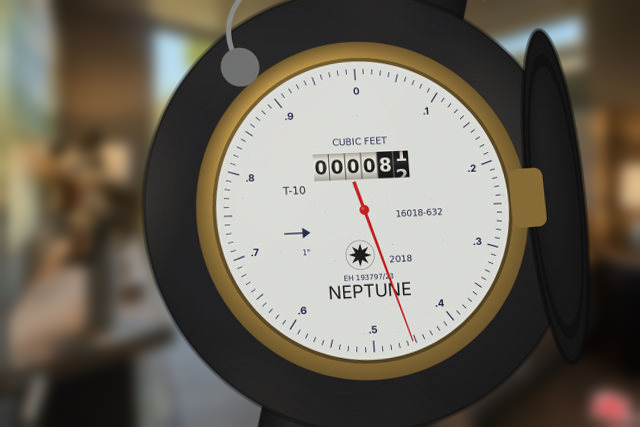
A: 81.45 ft³
